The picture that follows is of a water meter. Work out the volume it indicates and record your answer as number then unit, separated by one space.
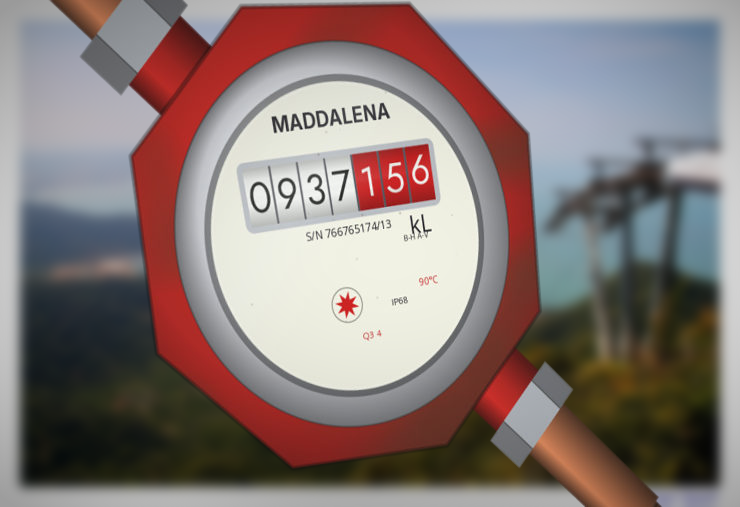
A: 937.156 kL
